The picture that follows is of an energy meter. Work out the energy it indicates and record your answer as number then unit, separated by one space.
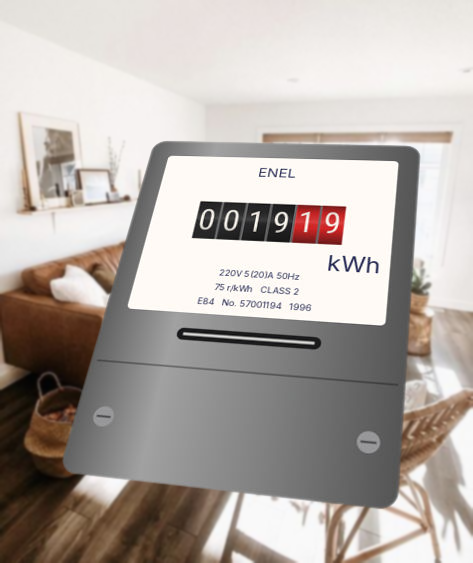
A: 19.19 kWh
